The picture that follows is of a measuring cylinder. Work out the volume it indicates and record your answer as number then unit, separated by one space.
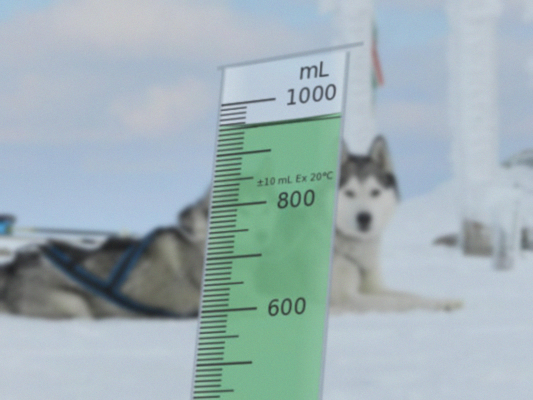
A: 950 mL
